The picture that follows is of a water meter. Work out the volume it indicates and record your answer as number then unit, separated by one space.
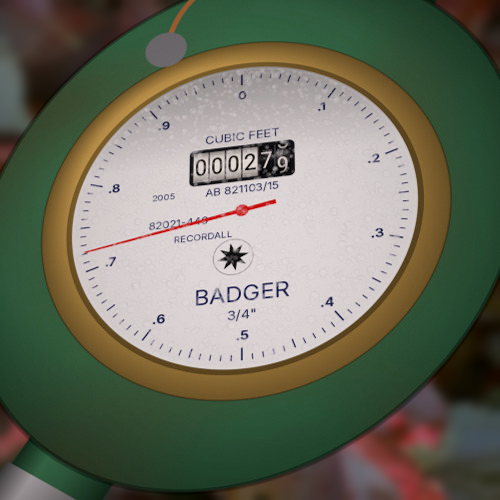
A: 278.72 ft³
